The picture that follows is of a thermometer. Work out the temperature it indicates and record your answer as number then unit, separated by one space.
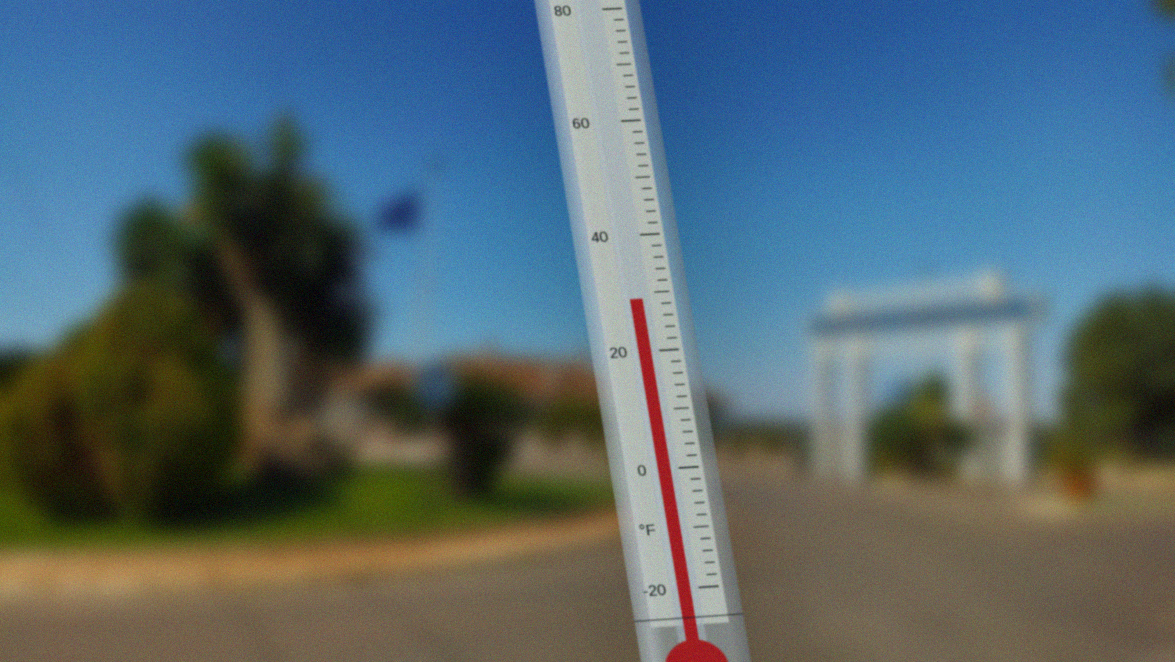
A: 29 °F
